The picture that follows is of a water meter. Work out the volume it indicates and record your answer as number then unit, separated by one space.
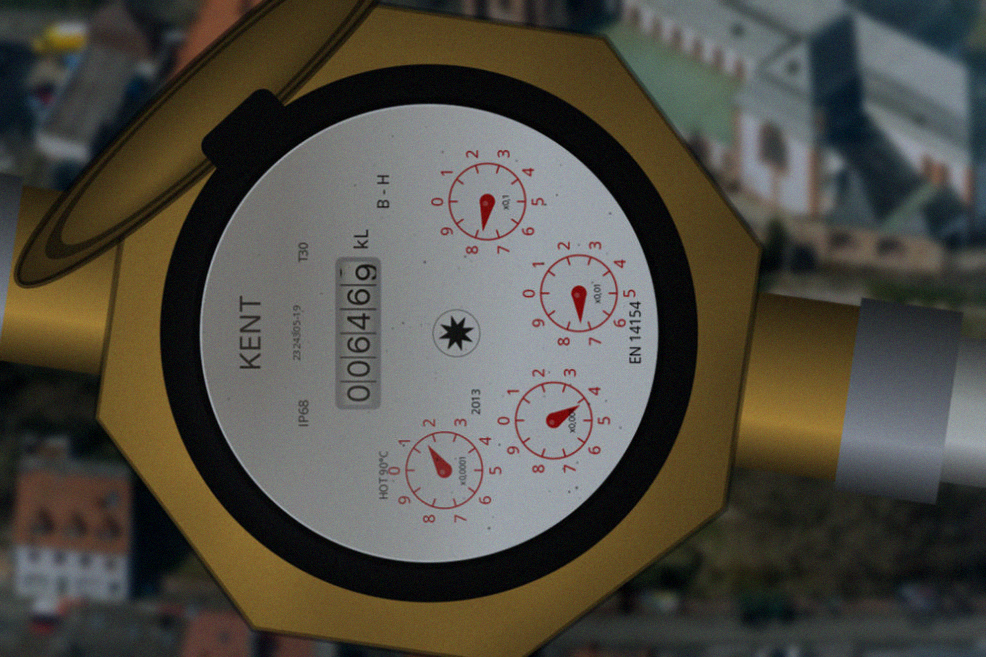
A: 6468.7741 kL
